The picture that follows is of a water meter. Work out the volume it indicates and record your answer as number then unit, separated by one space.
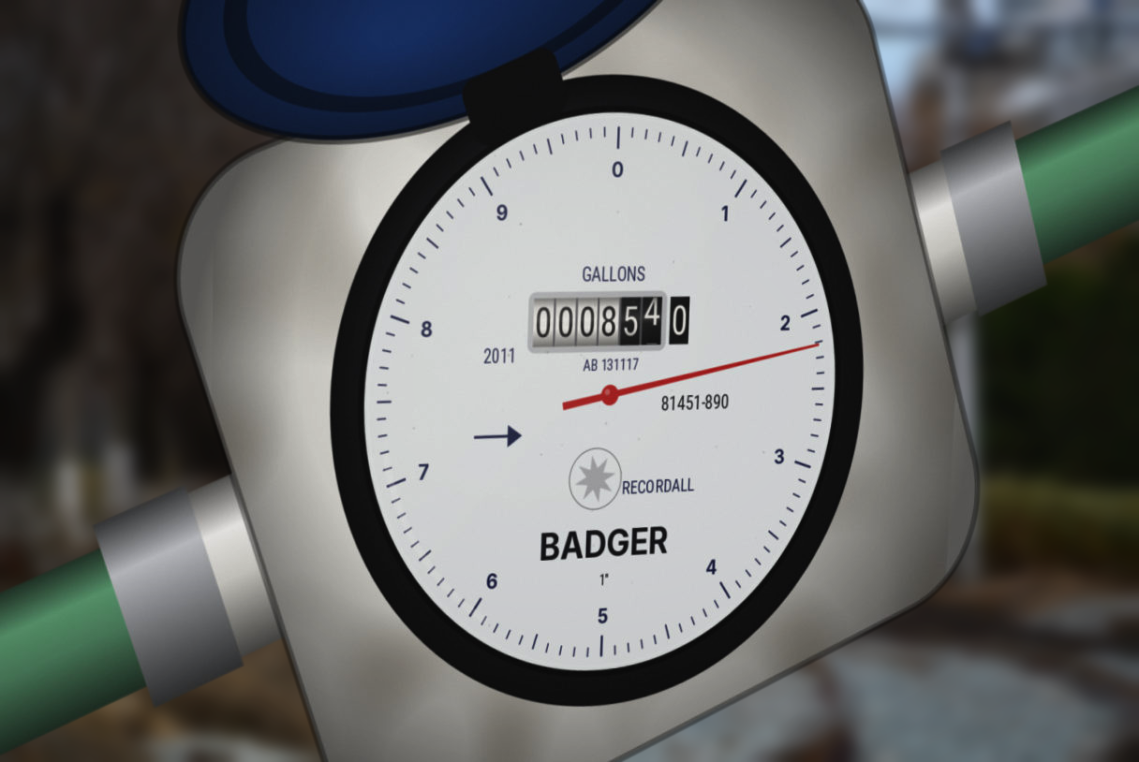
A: 8542.2 gal
